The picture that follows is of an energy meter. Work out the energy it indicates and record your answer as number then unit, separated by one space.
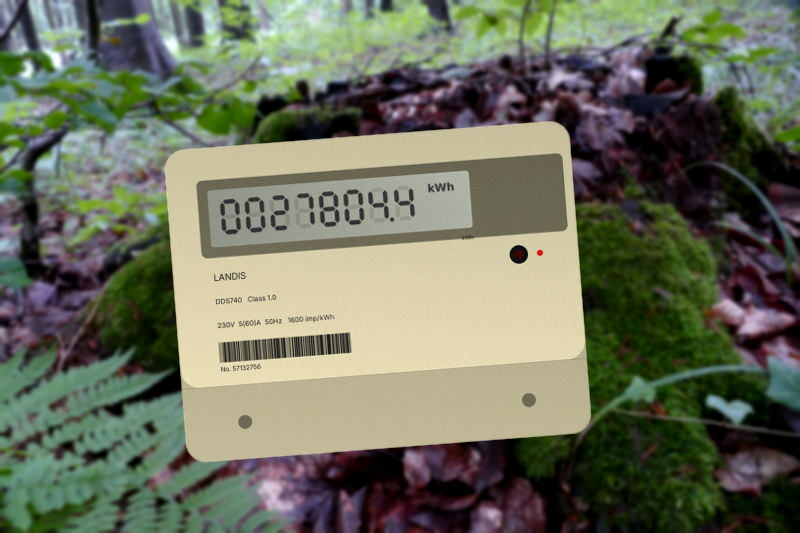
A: 27804.4 kWh
